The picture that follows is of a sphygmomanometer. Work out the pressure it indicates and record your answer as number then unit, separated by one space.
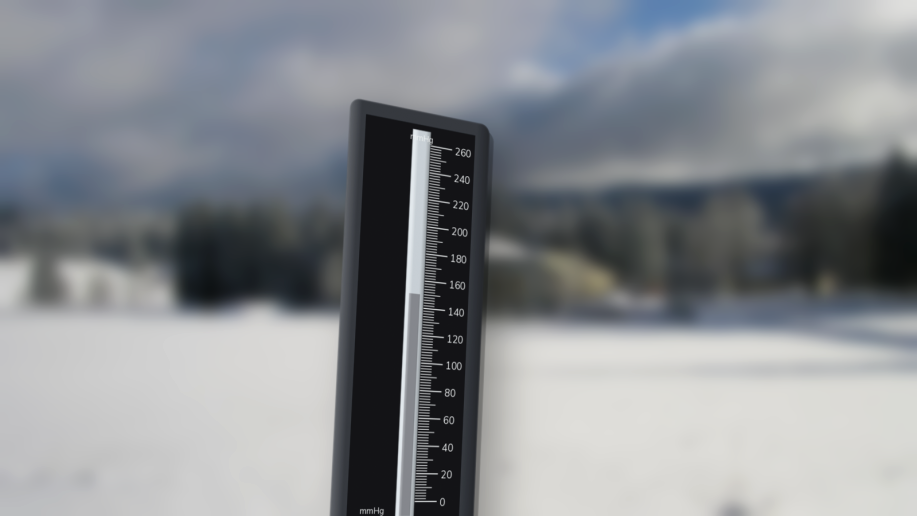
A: 150 mmHg
